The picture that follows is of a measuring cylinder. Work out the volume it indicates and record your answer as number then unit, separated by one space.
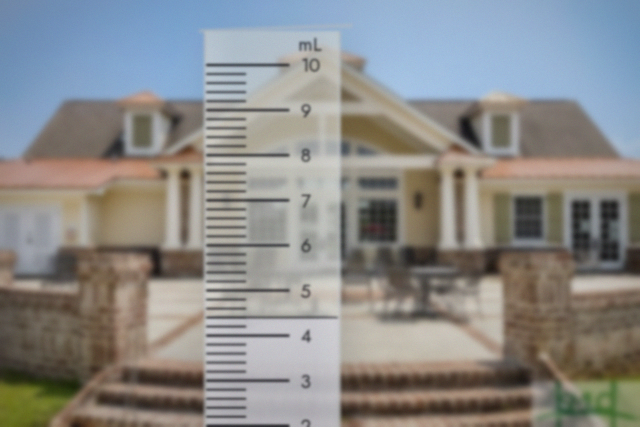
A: 4.4 mL
